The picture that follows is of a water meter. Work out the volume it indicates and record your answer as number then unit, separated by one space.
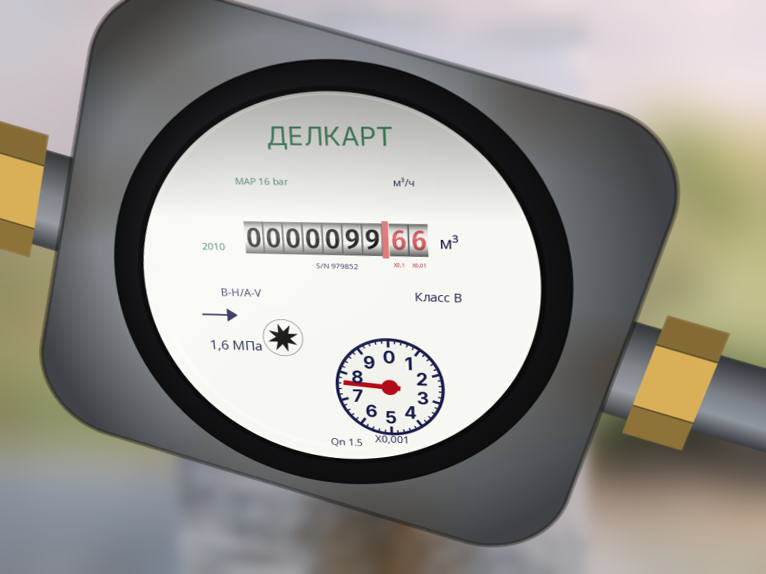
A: 99.667 m³
